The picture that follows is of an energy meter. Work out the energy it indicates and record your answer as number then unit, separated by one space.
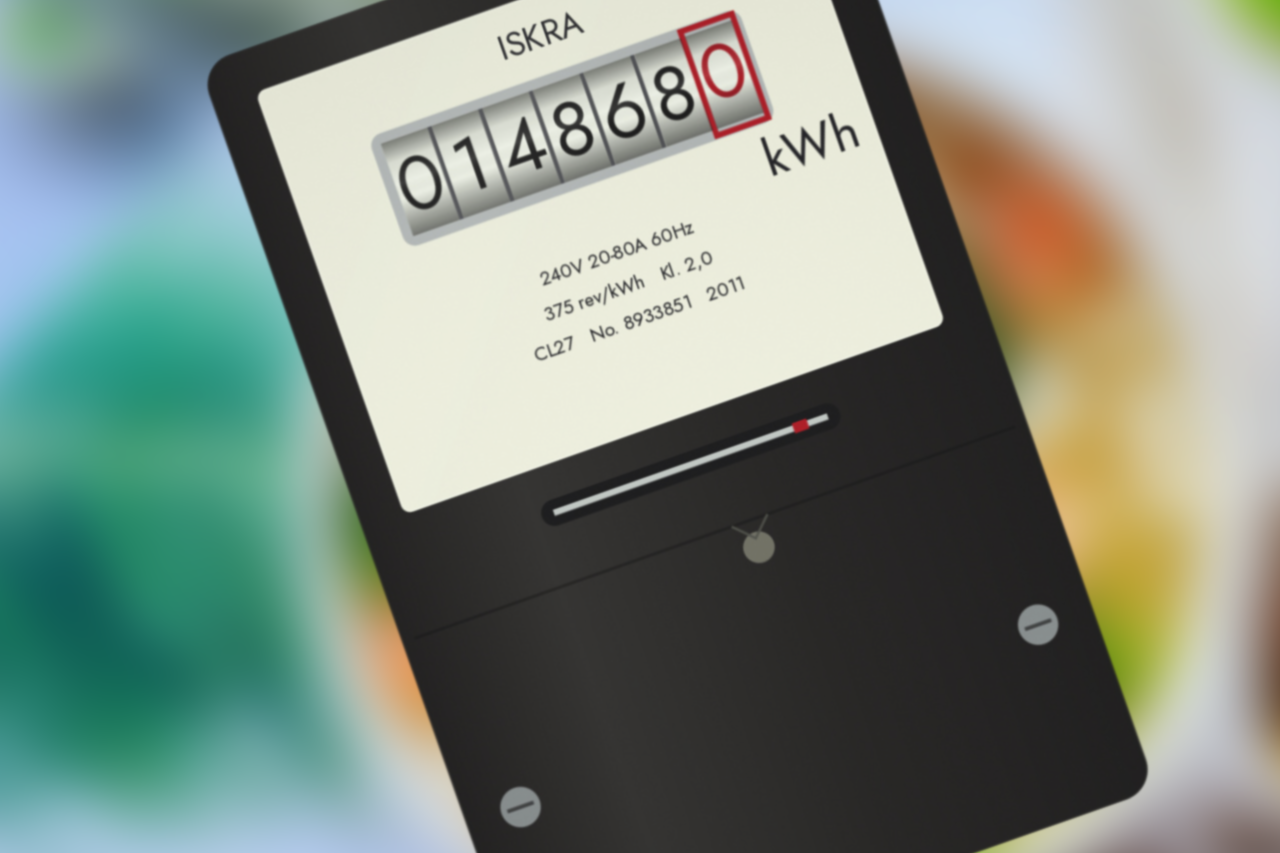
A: 14868.0 kWh
